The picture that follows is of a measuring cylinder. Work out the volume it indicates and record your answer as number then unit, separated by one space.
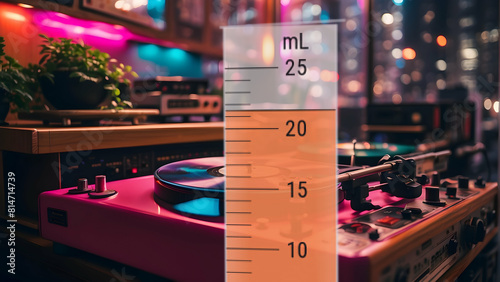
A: 21.5 mL
